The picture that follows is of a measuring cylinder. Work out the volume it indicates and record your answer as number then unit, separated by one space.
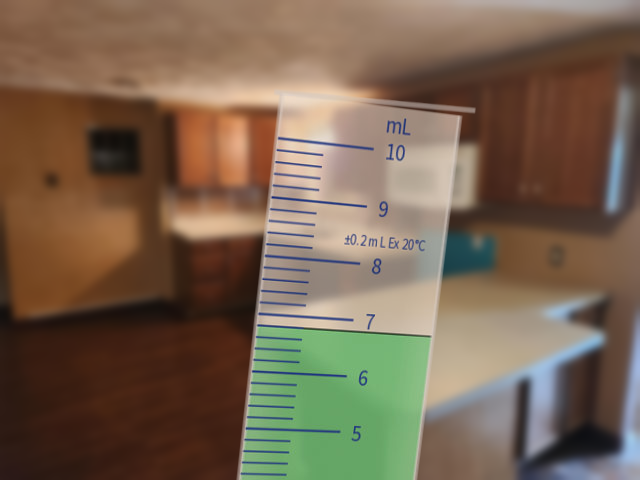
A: 6.8 mL
